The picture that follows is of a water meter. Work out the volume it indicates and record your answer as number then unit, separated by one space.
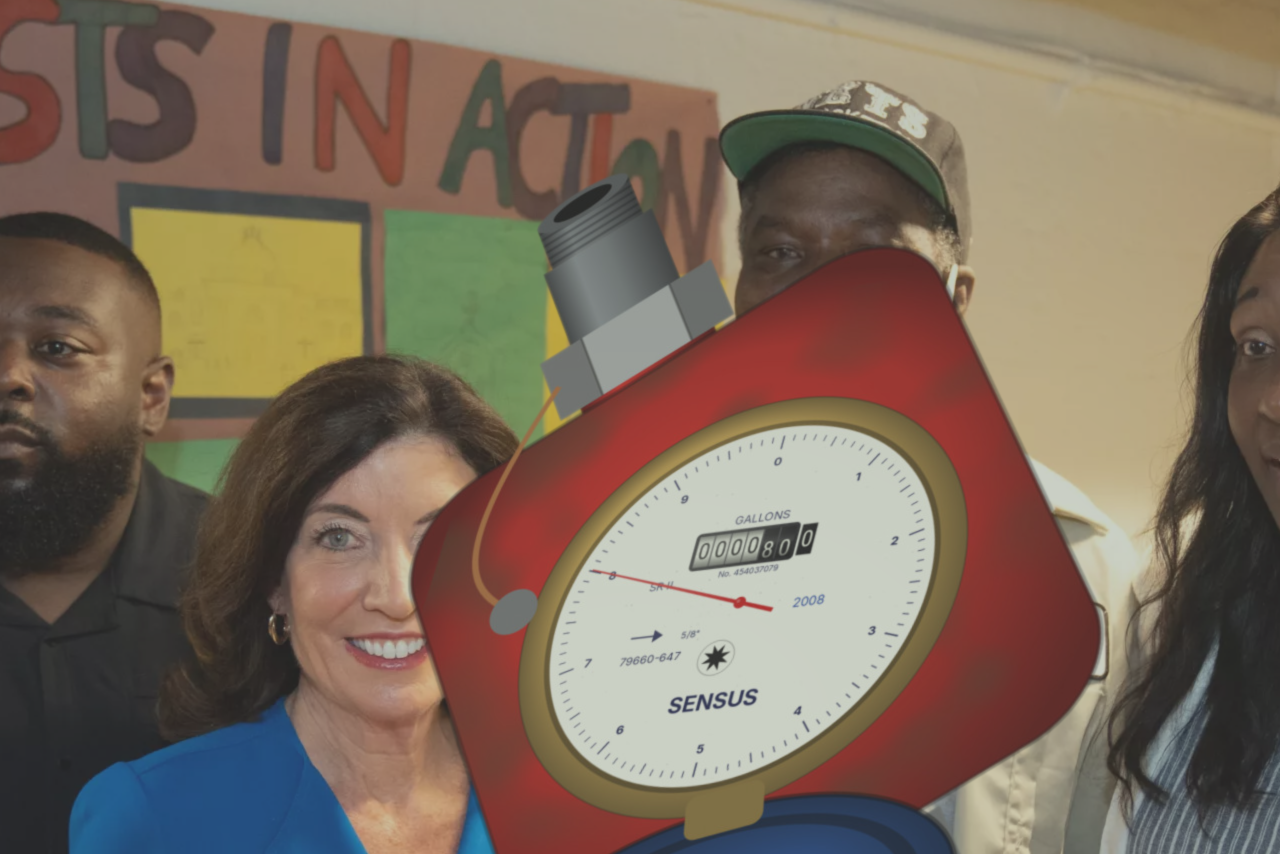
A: 798.0 gal
